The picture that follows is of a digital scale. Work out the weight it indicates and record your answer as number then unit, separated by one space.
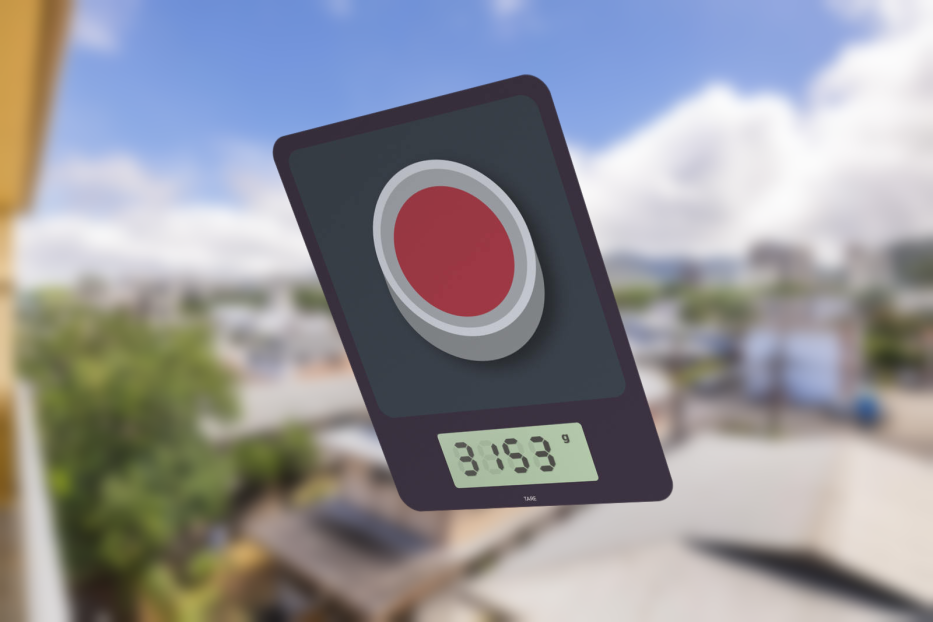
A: 3153 g
